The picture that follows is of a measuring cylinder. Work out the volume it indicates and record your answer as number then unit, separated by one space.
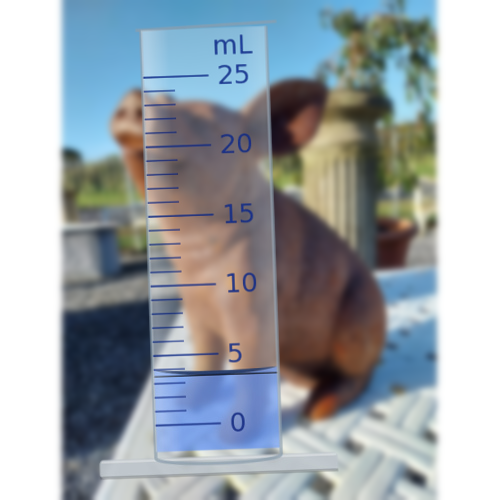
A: 3.5 mL
